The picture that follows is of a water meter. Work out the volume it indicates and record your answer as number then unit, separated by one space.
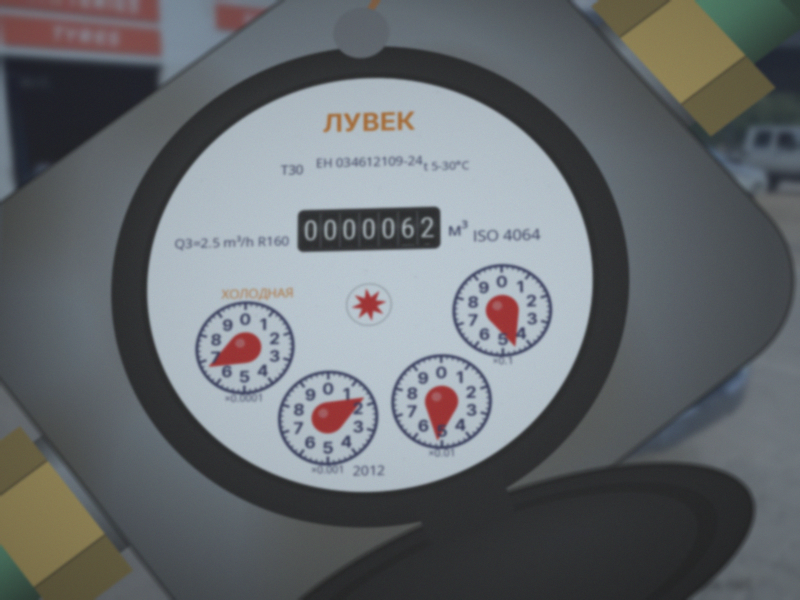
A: 62.4516 m³
